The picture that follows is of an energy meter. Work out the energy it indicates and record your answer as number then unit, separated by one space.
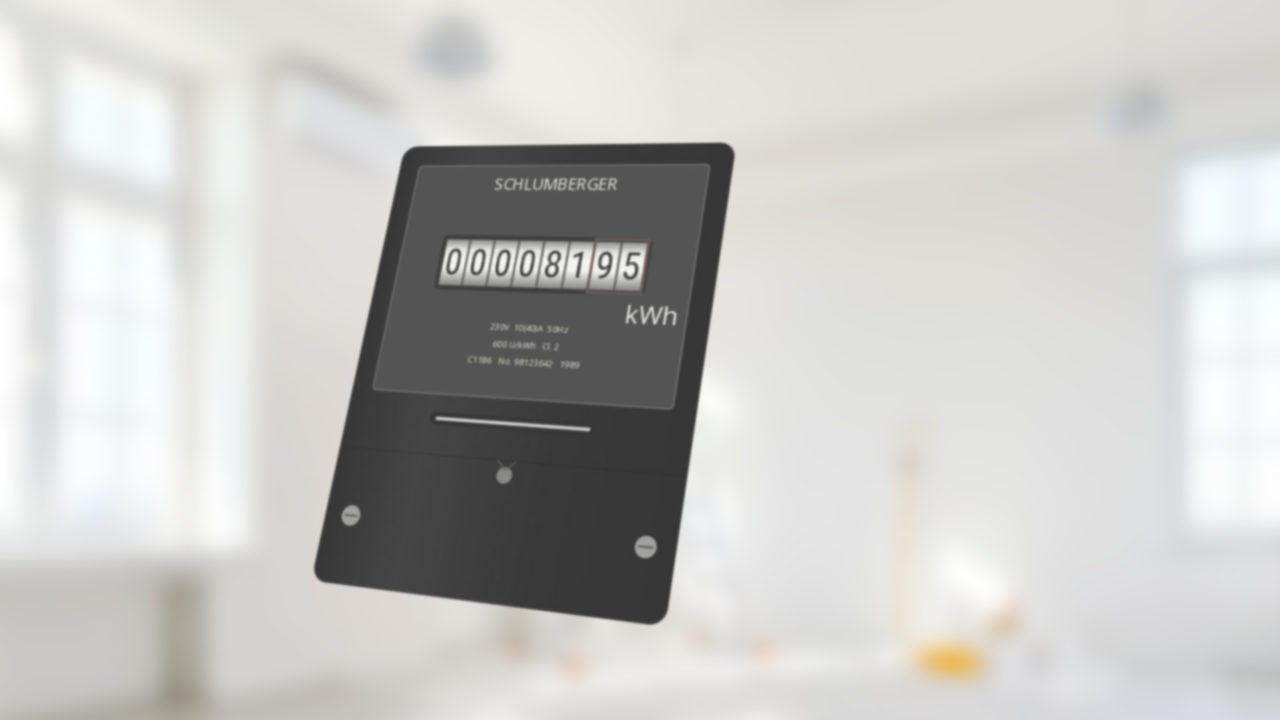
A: 81.95 kWh
